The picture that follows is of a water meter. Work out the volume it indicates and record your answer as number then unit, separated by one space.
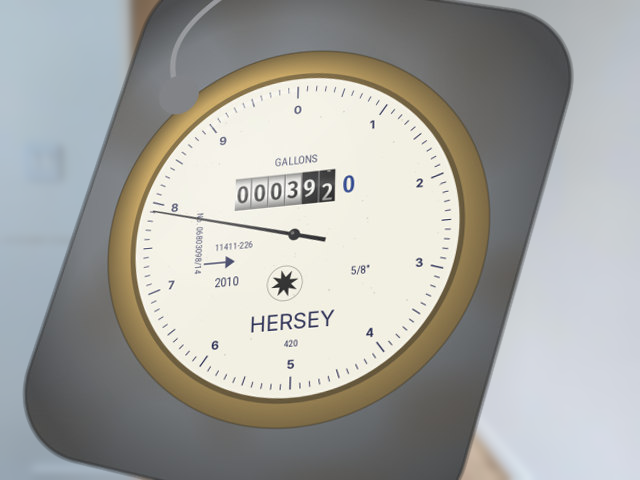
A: 3917.9 gal
